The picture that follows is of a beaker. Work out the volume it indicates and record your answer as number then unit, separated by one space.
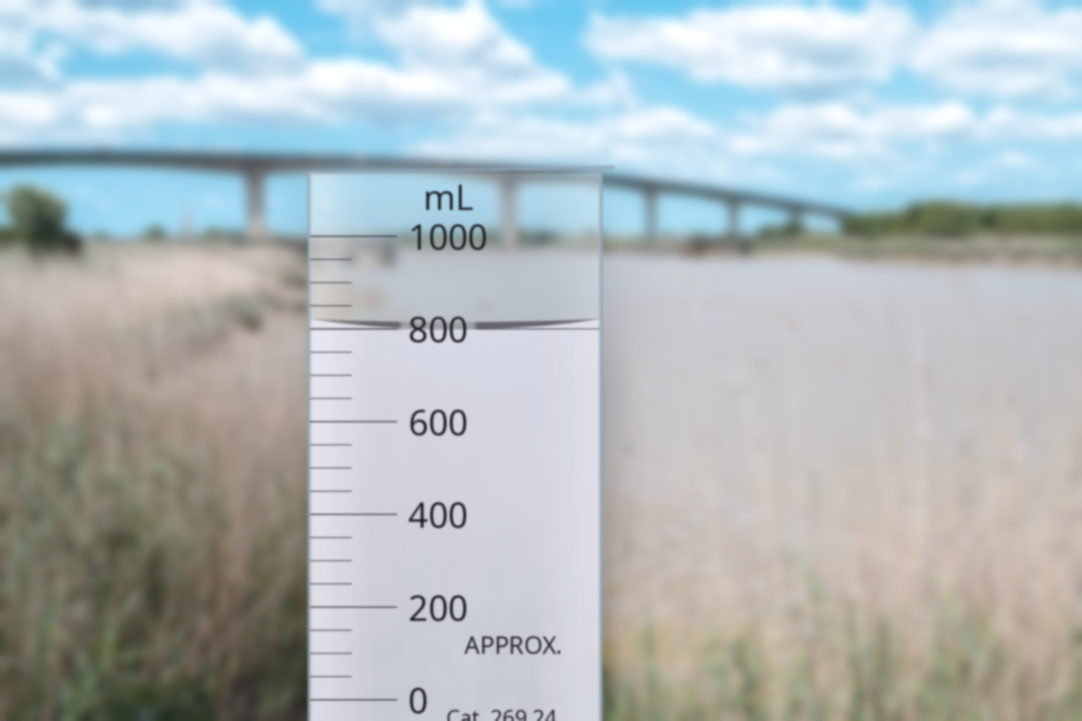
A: 800 mL
